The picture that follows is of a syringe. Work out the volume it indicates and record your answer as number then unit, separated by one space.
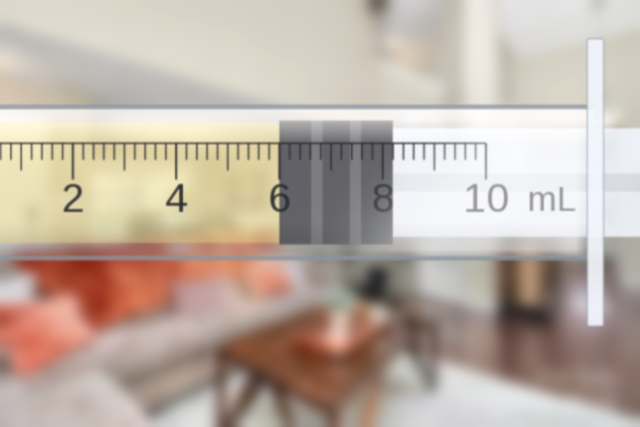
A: 6 mL
